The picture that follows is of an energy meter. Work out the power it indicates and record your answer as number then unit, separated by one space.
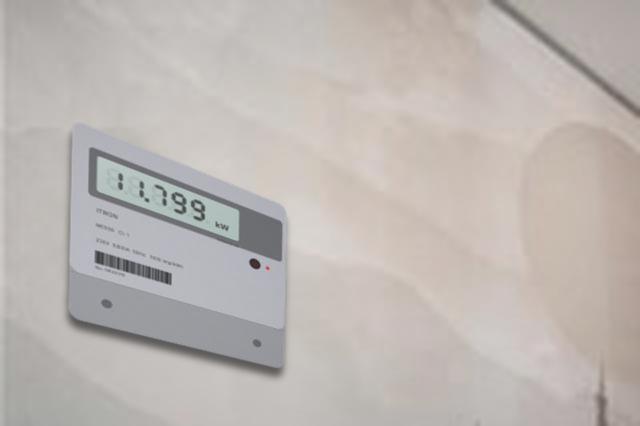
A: 11.799 kW
